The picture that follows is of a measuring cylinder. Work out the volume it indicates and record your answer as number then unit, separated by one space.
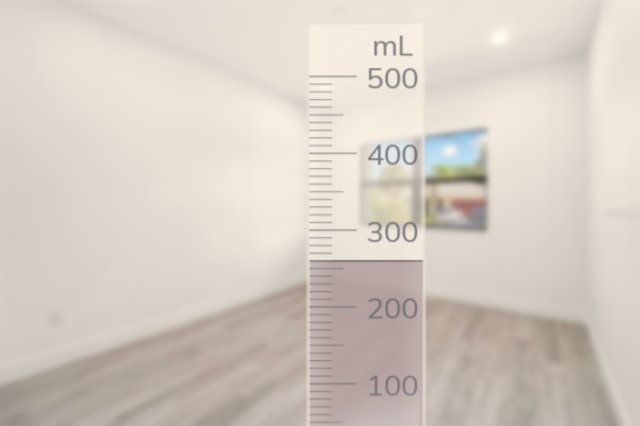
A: 260 mL
